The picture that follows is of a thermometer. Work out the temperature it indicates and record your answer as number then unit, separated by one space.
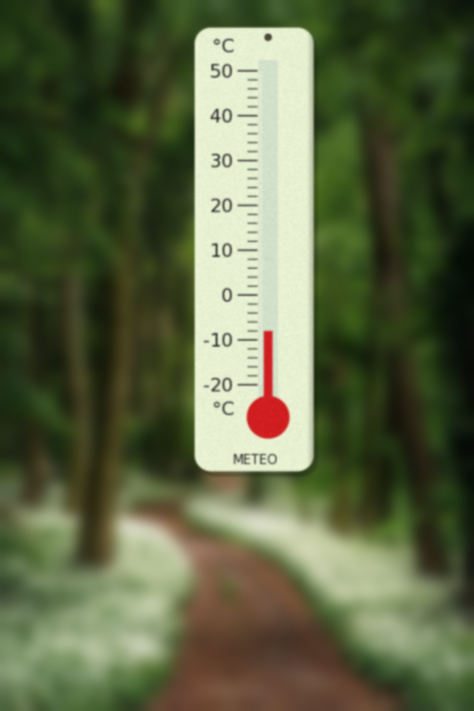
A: -8 °C
